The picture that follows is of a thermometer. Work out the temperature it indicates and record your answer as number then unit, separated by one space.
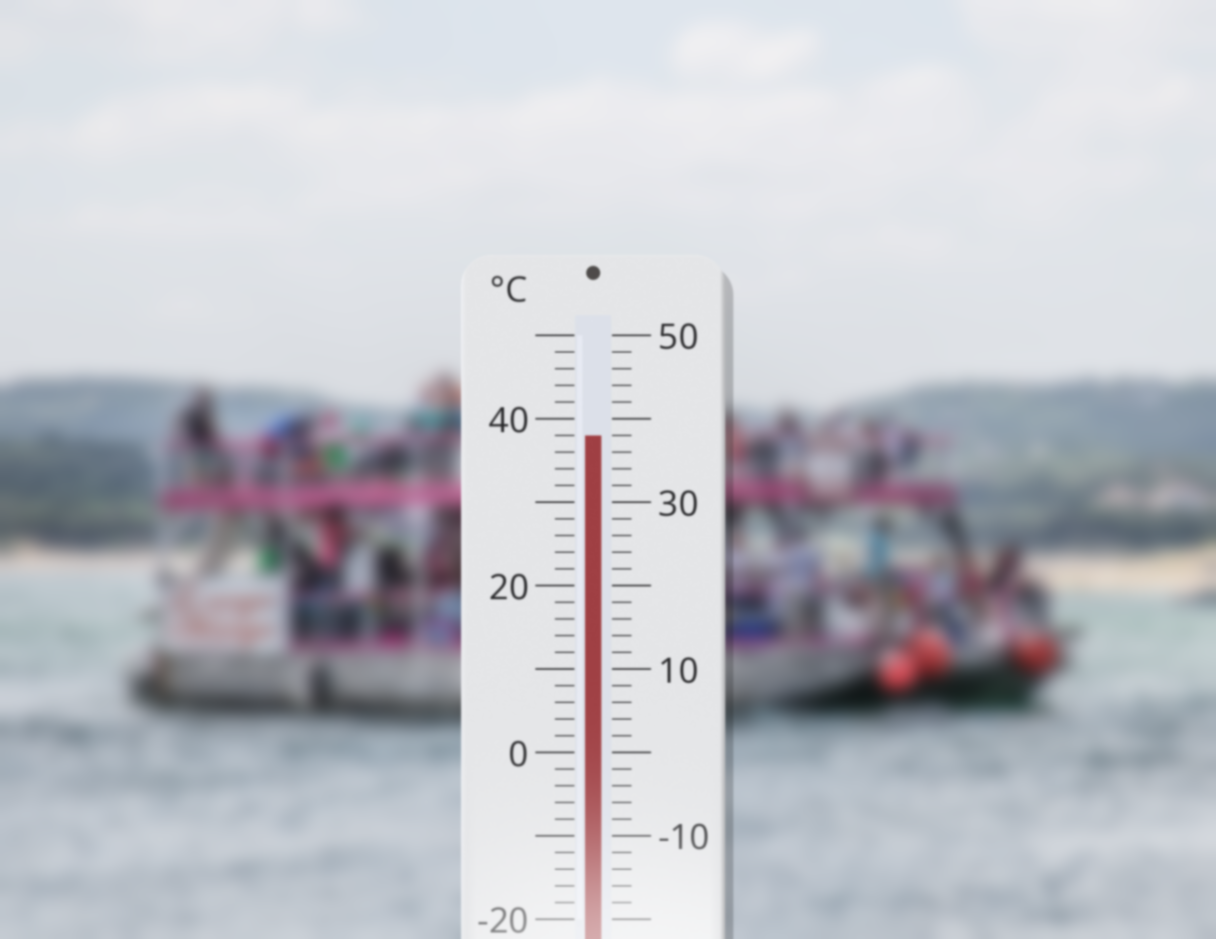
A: 38 °C
